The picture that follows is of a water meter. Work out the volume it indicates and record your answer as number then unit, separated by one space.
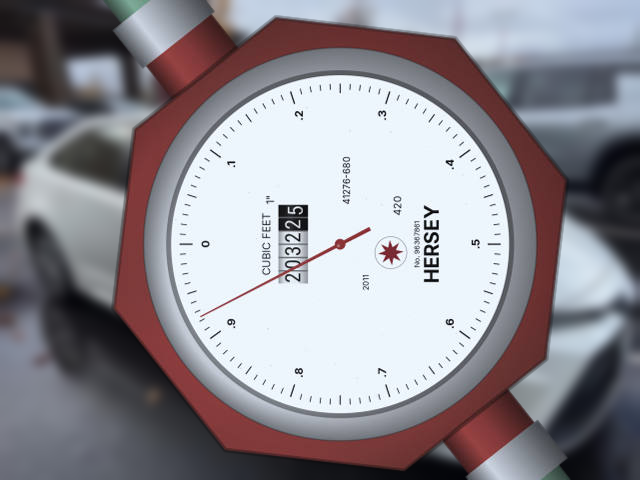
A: 203224.92 ft³
